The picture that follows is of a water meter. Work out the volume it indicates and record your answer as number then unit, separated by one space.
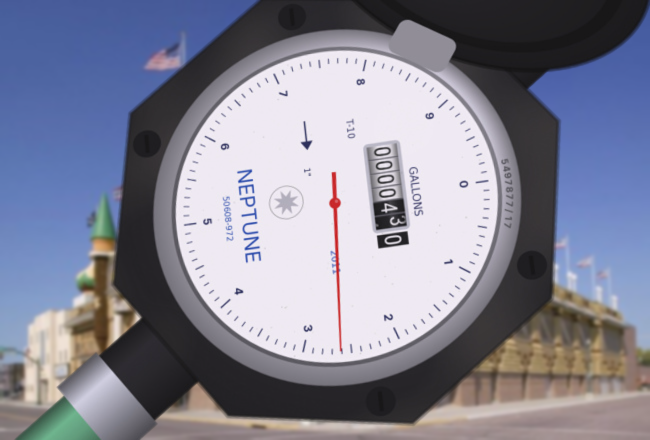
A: 432.6 gal
